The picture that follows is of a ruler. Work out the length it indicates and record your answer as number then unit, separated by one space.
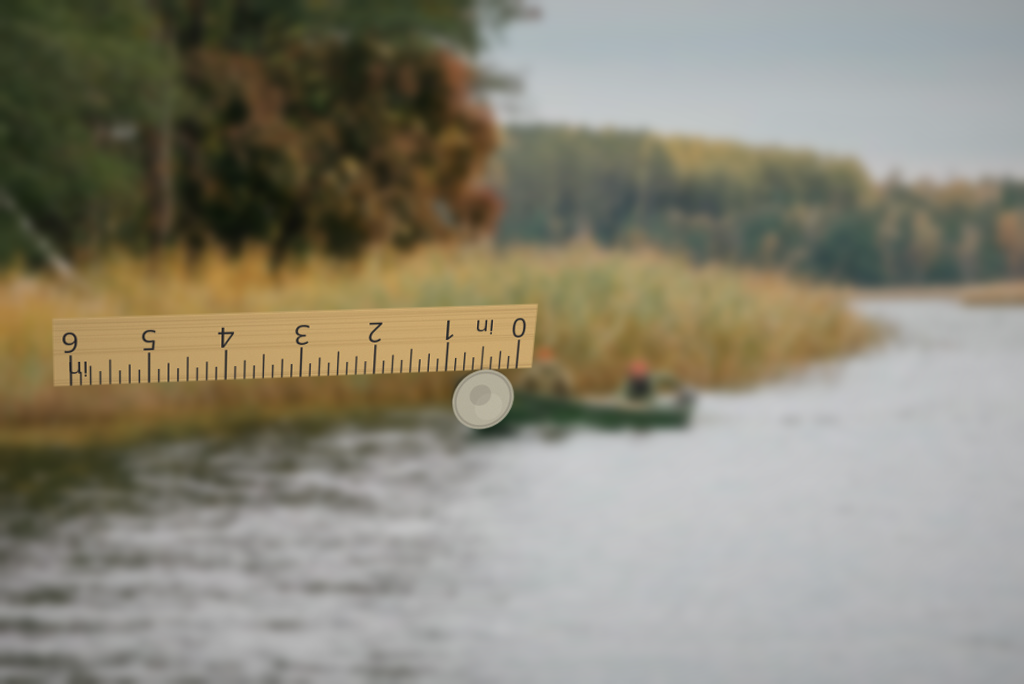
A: 0.875 in
